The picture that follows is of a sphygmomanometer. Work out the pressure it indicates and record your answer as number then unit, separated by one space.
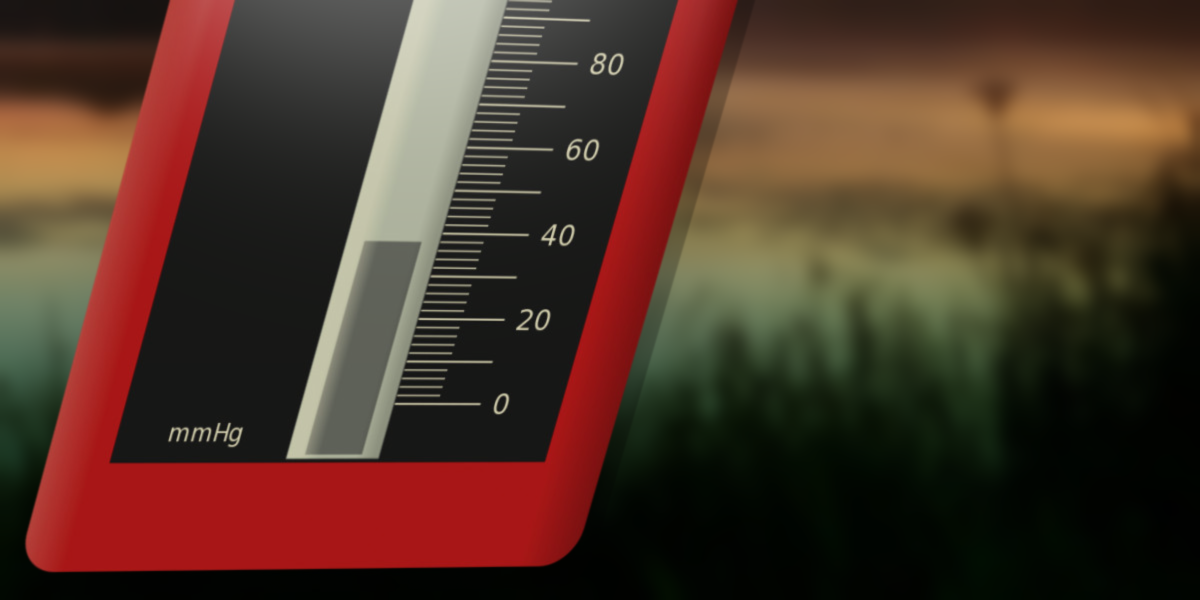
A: 38 mmHg
